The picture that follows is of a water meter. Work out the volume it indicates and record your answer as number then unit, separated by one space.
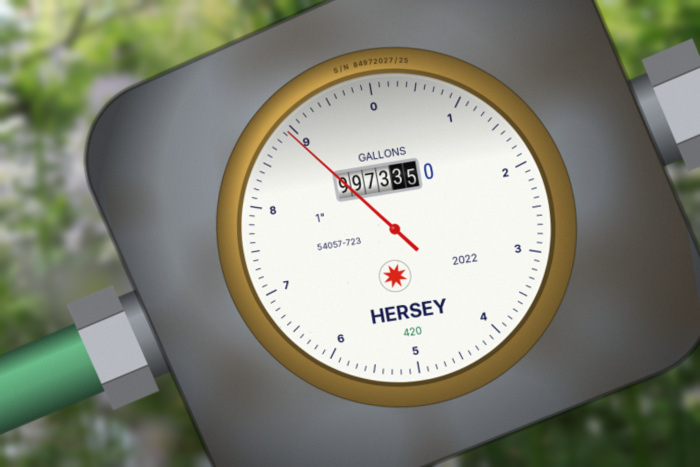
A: 9973348.9 gal
